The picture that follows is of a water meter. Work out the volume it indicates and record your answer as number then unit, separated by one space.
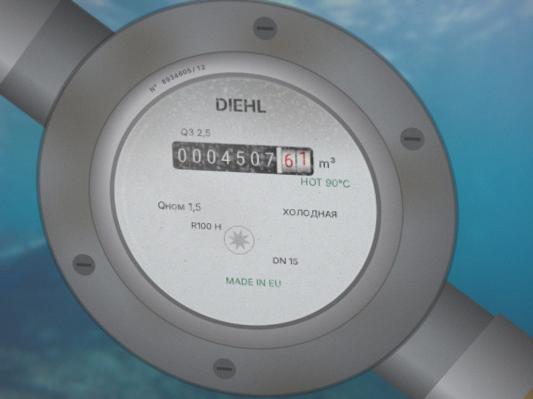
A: 4507.61 m³
